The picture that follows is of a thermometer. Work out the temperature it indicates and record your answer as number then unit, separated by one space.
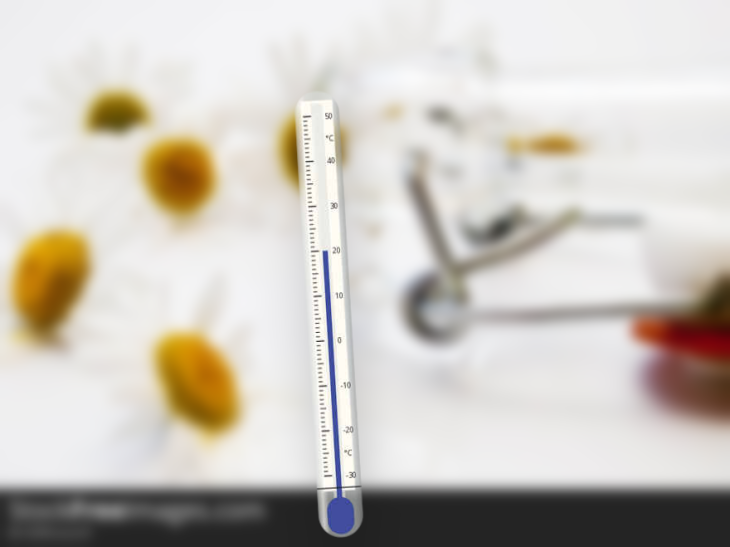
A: 20 °C
